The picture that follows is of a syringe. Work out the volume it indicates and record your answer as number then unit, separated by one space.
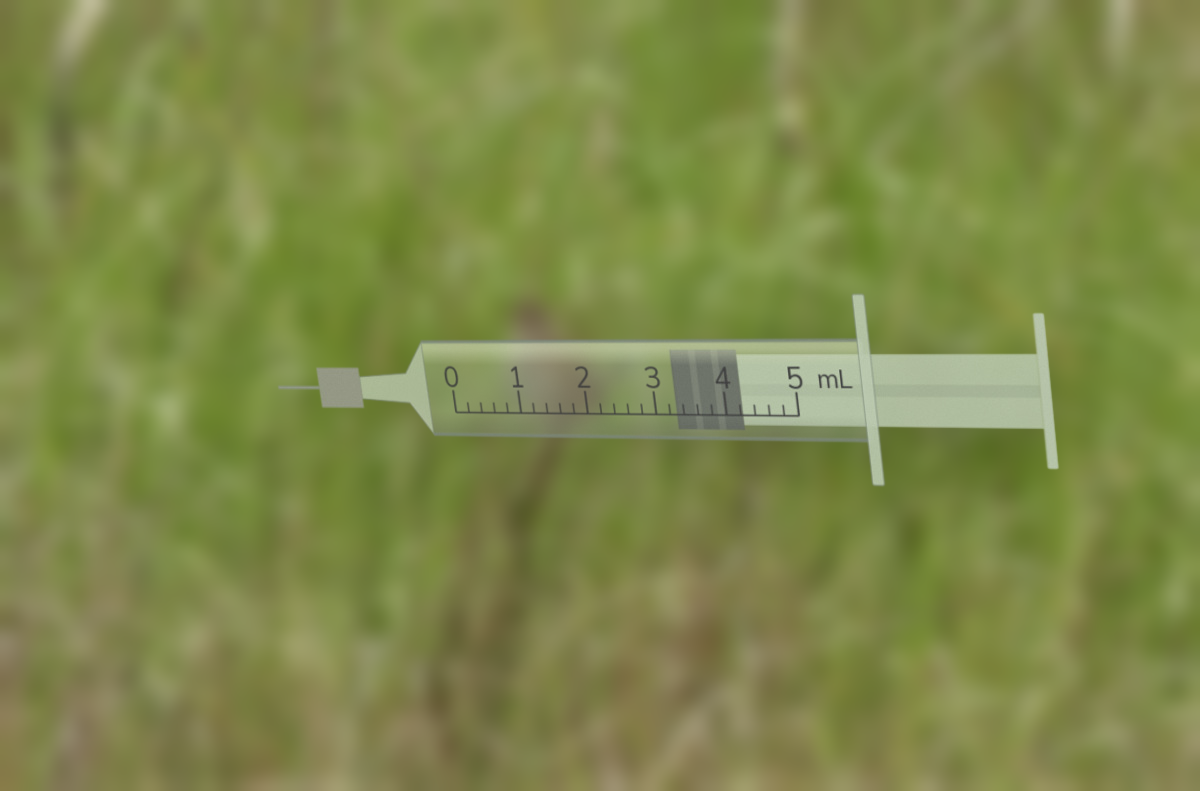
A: 3.3 mL
